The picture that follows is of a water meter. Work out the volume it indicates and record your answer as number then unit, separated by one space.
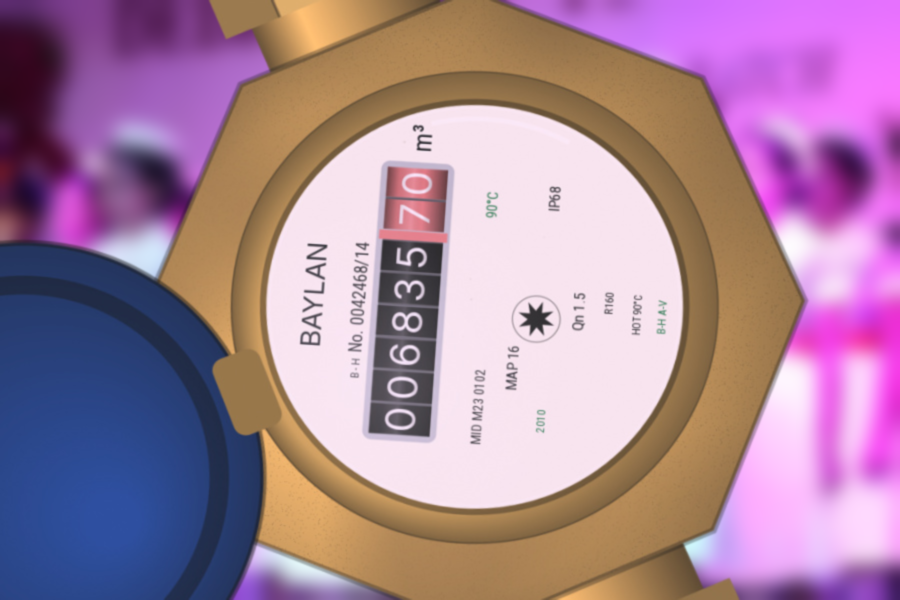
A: 6835.70 m³
